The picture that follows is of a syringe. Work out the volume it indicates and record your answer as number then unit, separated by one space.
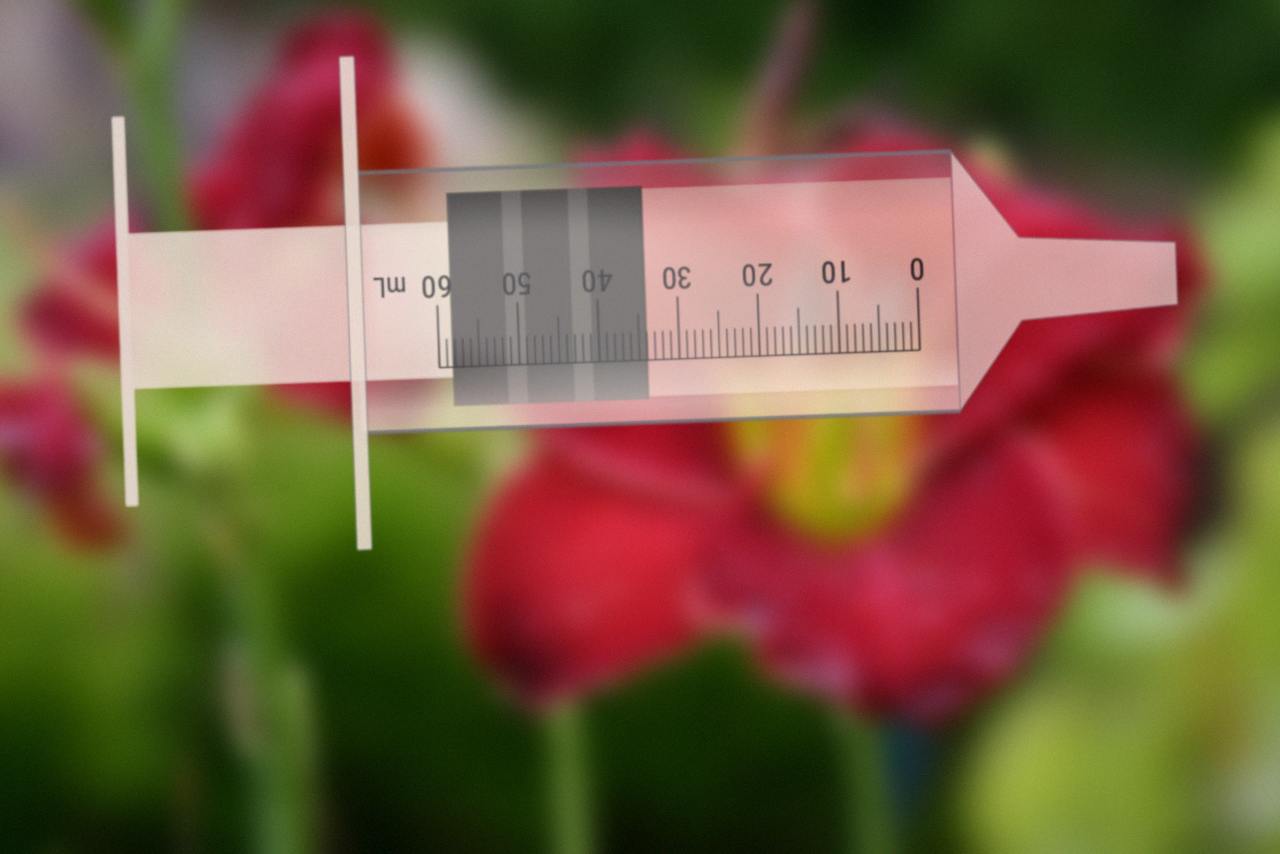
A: 34 mL
